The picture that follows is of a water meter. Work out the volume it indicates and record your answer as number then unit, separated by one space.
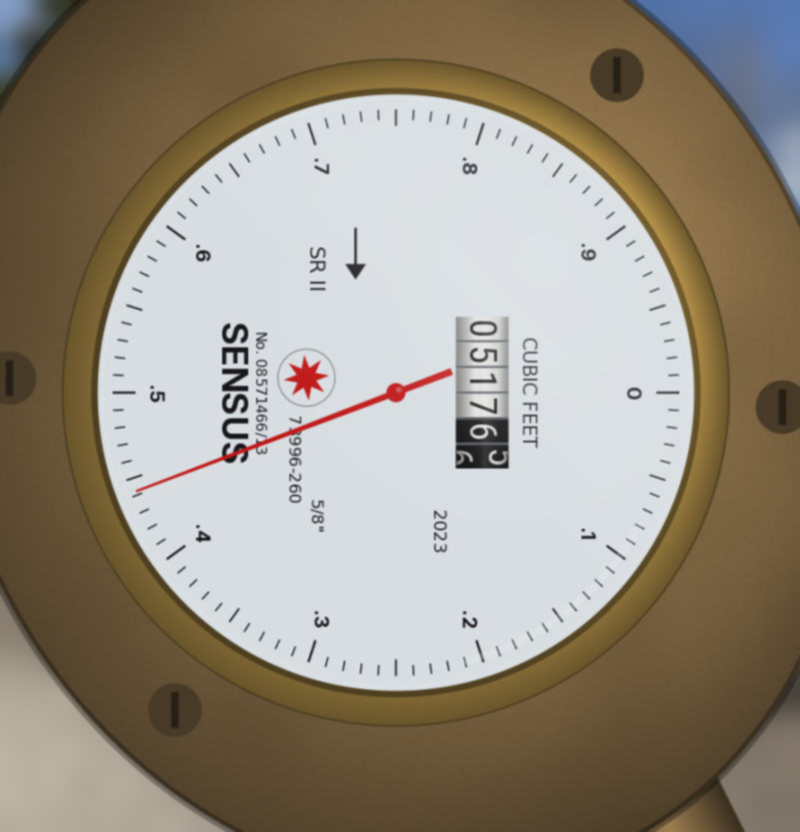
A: 51765.44 ft³
